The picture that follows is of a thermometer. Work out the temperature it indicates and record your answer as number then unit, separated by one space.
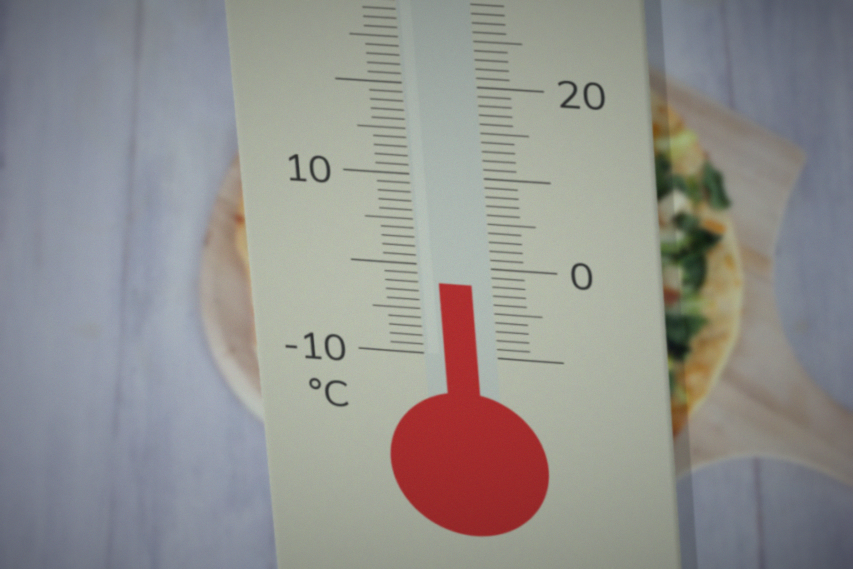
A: -2 °C
